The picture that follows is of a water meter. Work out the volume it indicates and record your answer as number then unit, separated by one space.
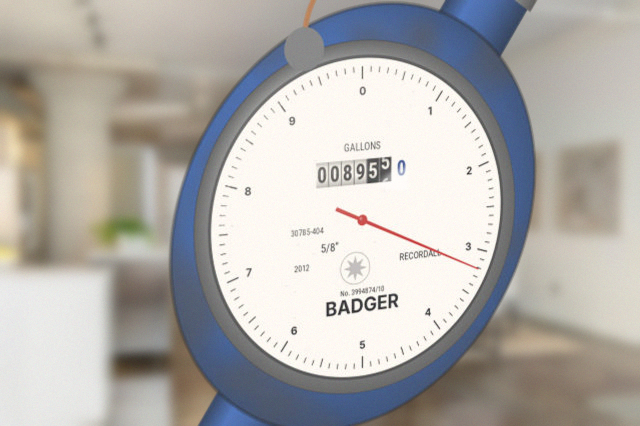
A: 89553.2 gal
